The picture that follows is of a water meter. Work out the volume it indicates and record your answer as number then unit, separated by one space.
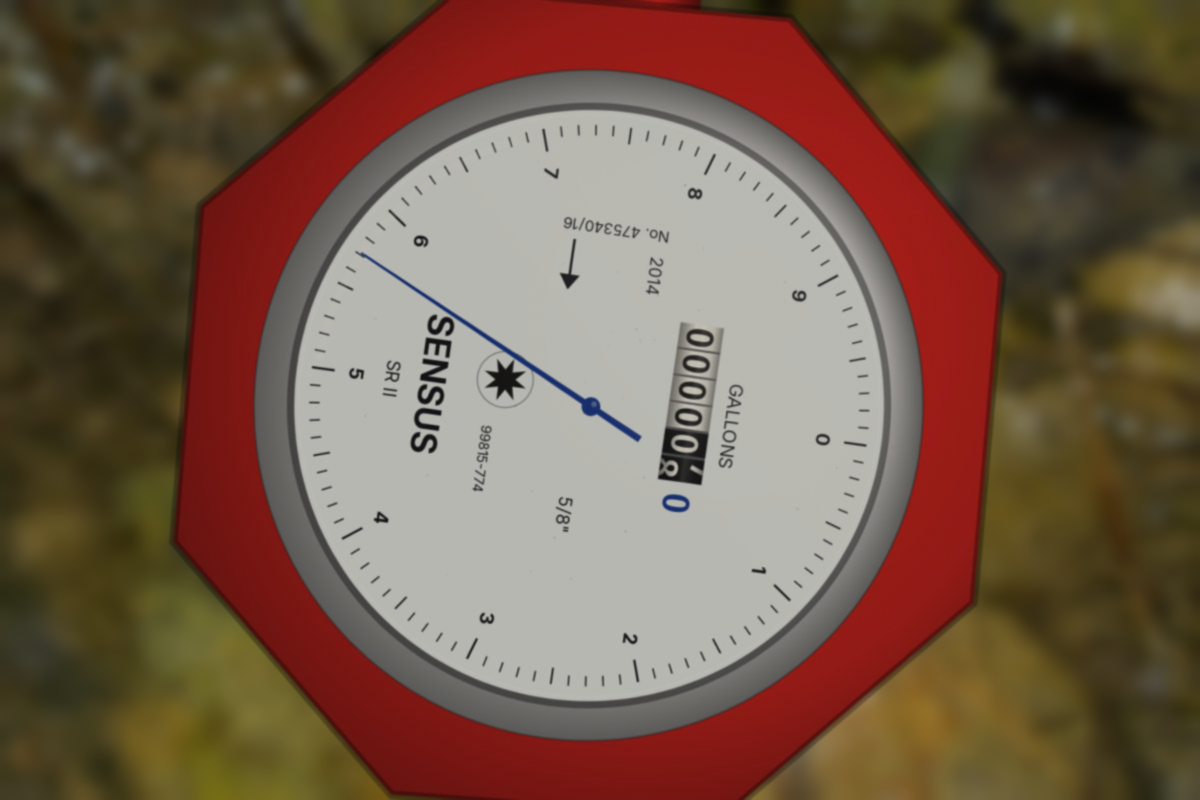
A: 75.7 gal
